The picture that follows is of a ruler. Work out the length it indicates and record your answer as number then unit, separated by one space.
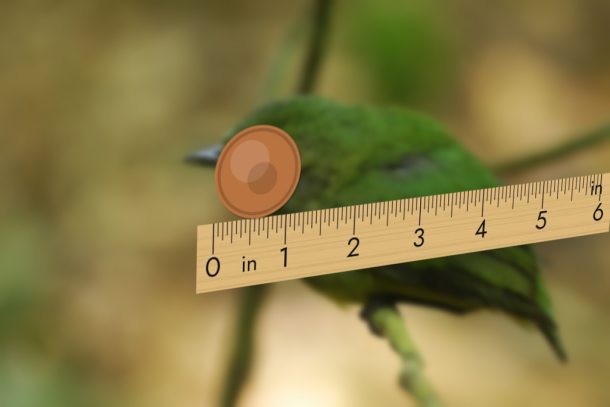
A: 1.1875 in
